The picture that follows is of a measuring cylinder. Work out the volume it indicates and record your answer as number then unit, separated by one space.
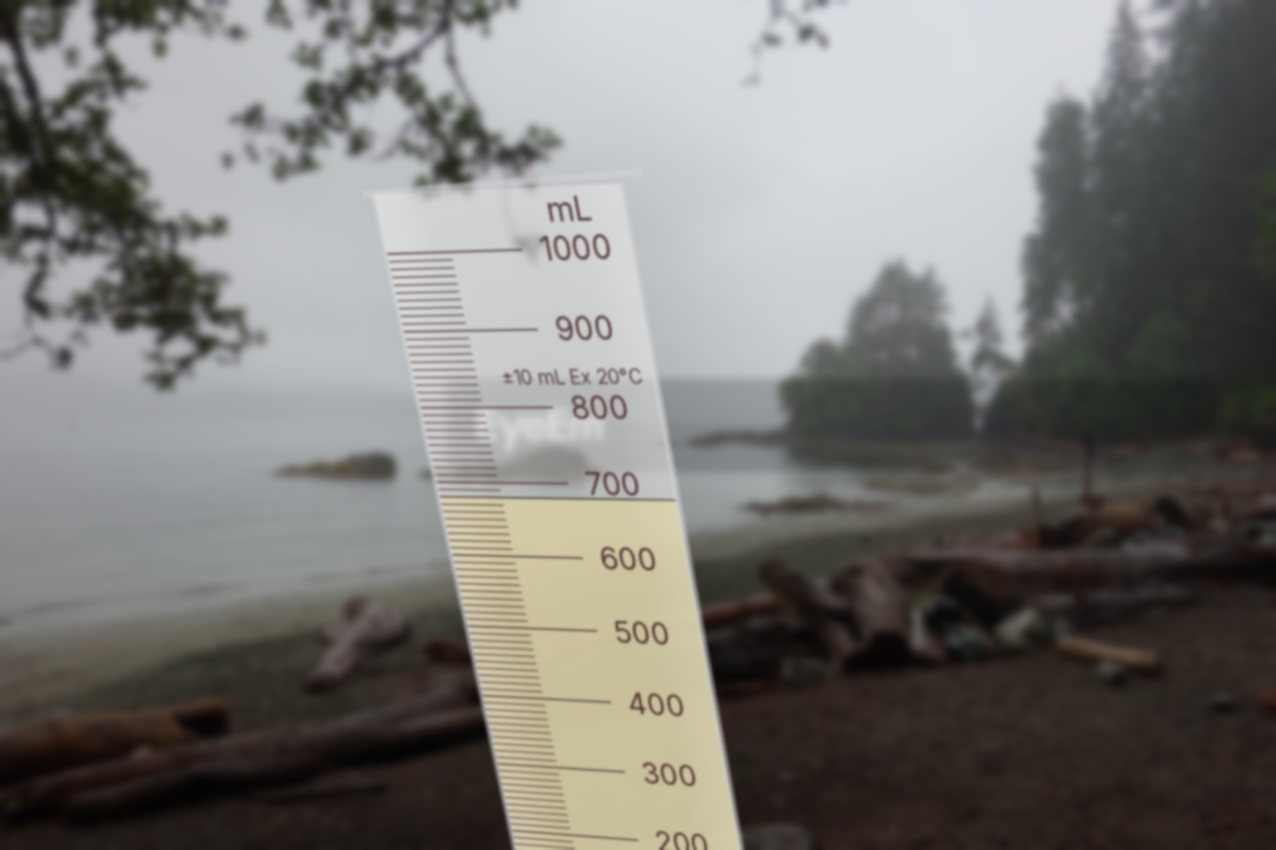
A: 680 mL
